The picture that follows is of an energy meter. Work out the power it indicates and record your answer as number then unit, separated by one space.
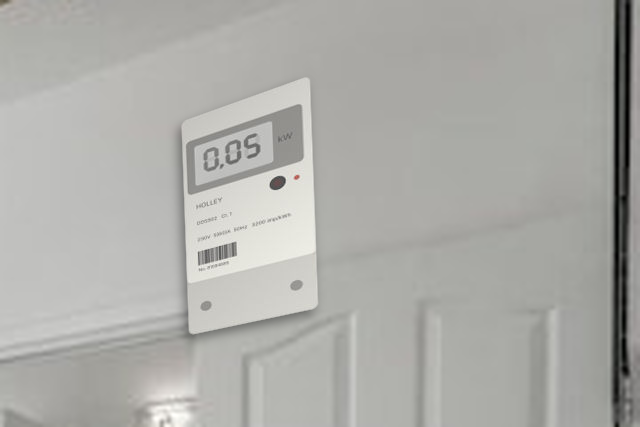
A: 0.05 kW
